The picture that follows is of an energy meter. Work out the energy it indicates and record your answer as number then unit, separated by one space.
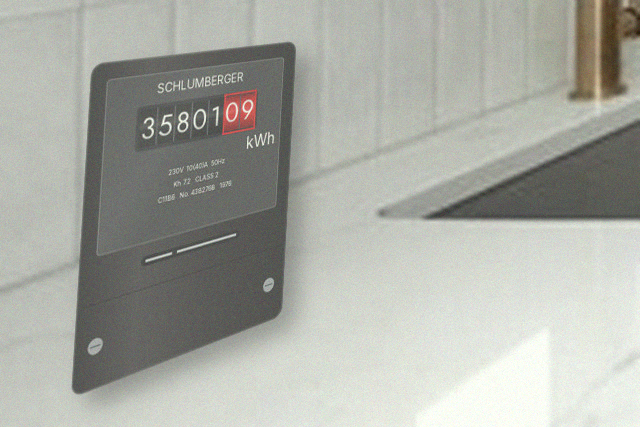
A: 35801.09 kWh
